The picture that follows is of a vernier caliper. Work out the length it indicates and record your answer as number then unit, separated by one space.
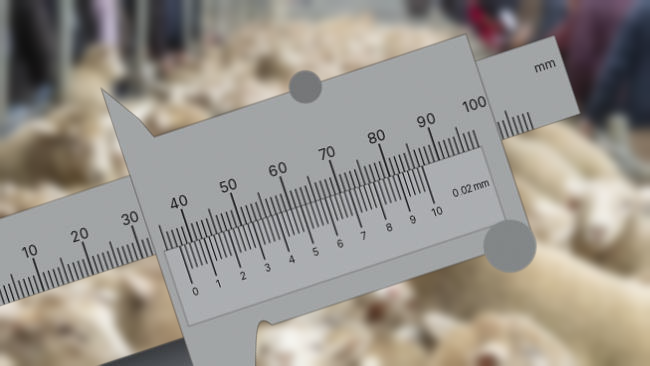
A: 37.5 mm
